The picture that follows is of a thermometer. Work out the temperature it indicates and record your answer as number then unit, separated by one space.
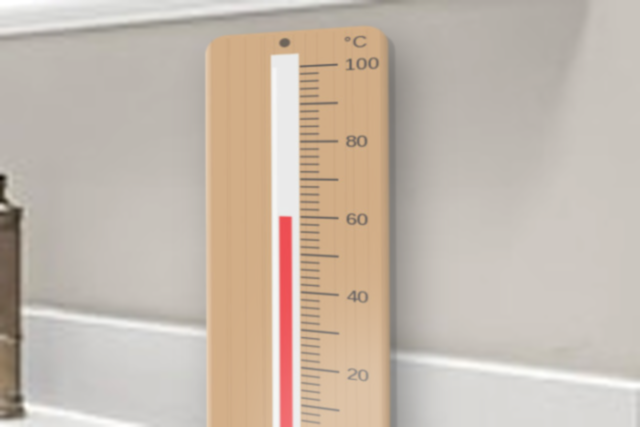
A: 60 °C
